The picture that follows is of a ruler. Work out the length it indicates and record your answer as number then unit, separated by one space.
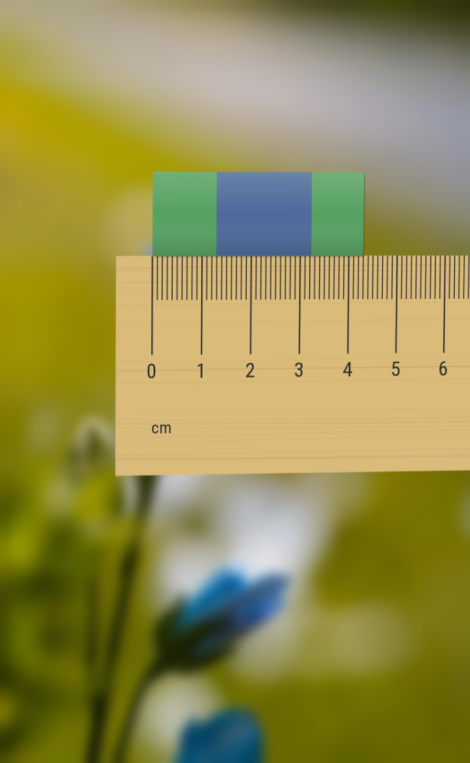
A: 4.3 cm
